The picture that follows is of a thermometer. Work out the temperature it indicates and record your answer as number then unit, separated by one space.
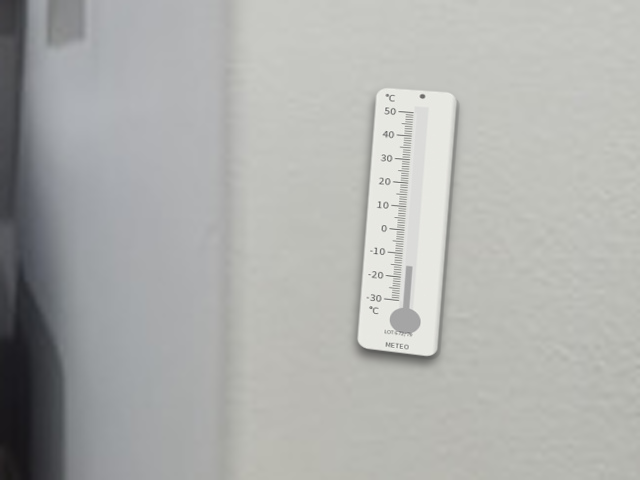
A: -15 °C
